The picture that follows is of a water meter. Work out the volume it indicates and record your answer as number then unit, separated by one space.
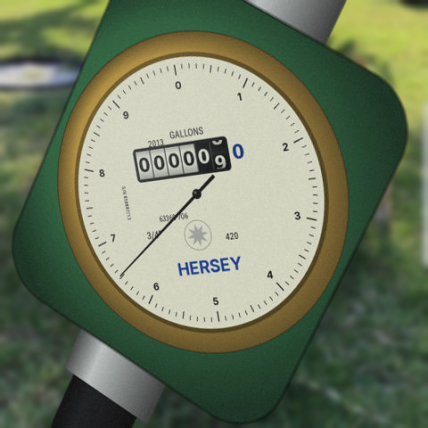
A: 86.5 gal
